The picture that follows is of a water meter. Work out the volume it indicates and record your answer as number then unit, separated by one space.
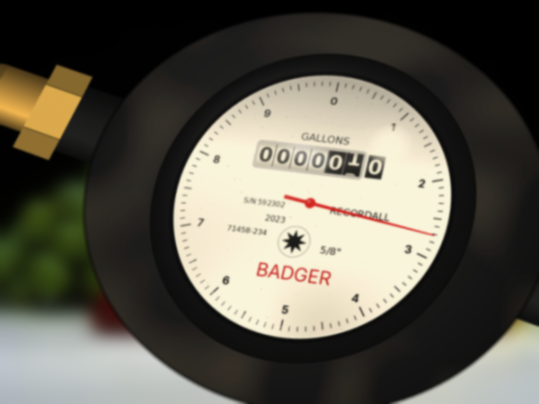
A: 12.7 gal
